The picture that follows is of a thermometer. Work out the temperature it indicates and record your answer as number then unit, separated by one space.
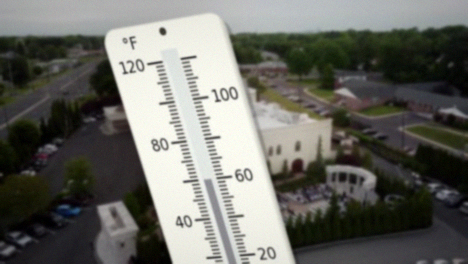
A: 60 °F
